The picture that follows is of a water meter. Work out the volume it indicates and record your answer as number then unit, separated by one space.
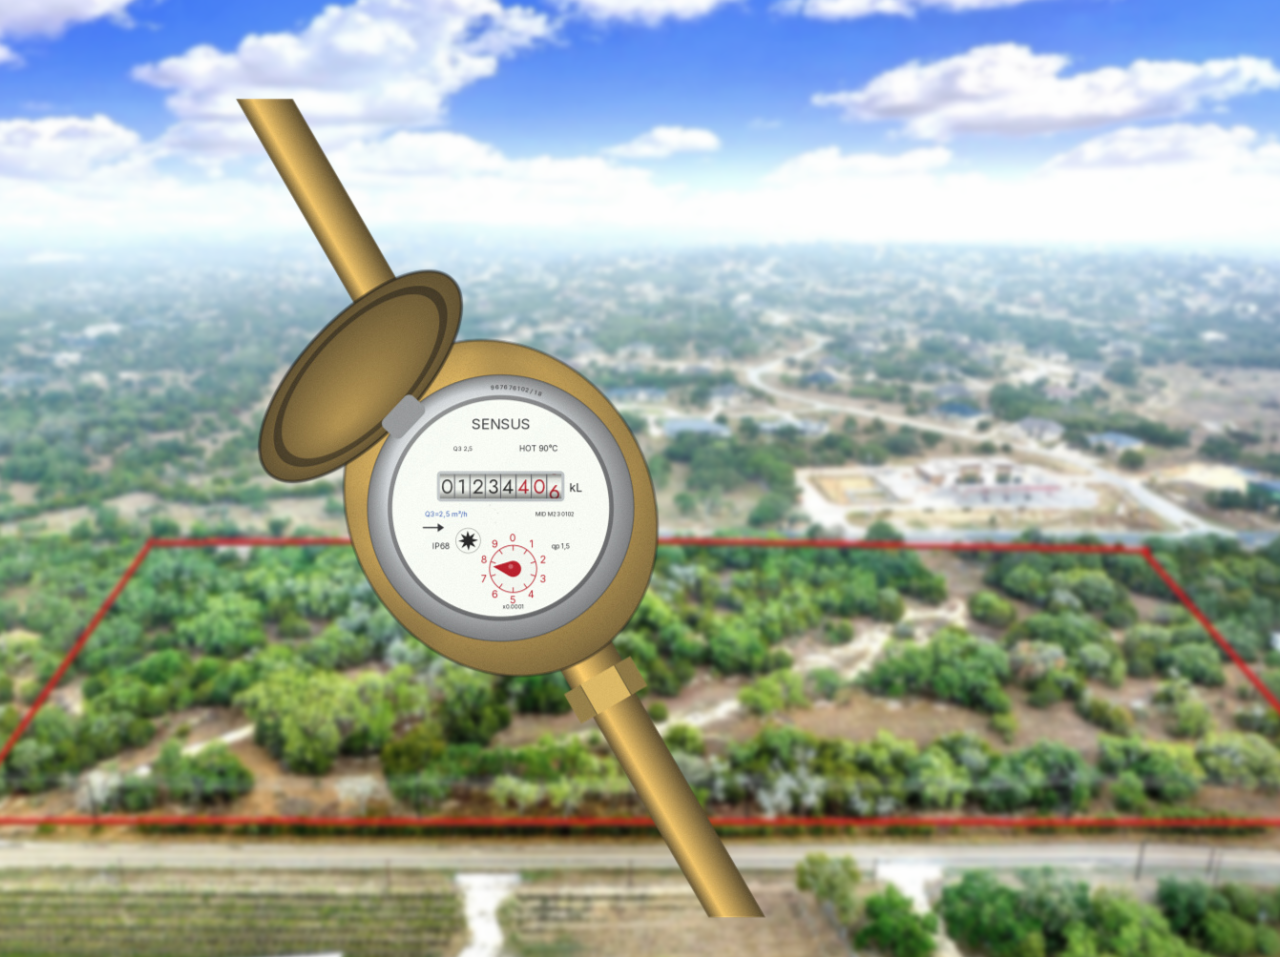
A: 1234.4057 kL
